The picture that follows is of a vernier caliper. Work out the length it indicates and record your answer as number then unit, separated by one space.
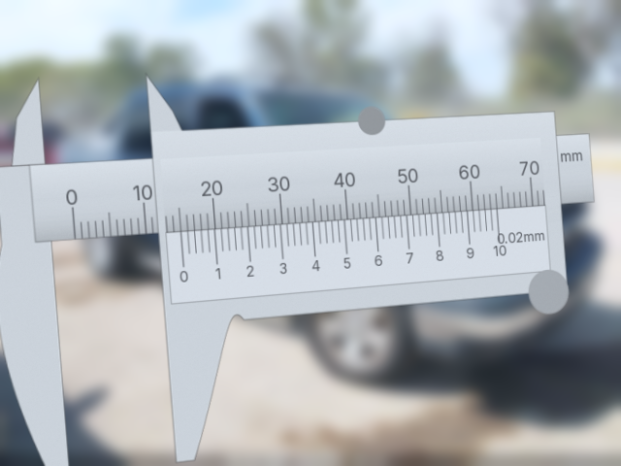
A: 15.0 mm
